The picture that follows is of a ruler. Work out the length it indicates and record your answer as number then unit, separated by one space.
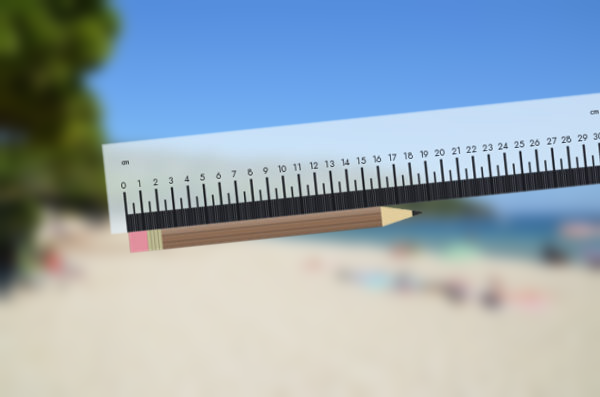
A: 18.5 cm
